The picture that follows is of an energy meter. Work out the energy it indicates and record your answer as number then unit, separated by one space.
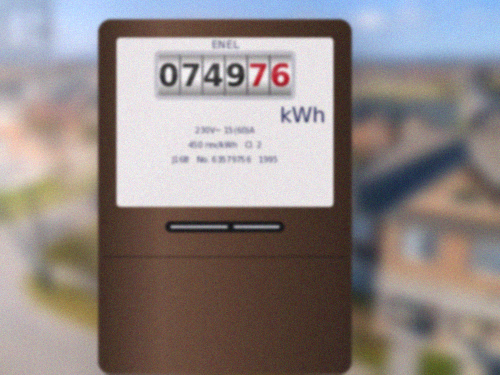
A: 749.76 kWh
